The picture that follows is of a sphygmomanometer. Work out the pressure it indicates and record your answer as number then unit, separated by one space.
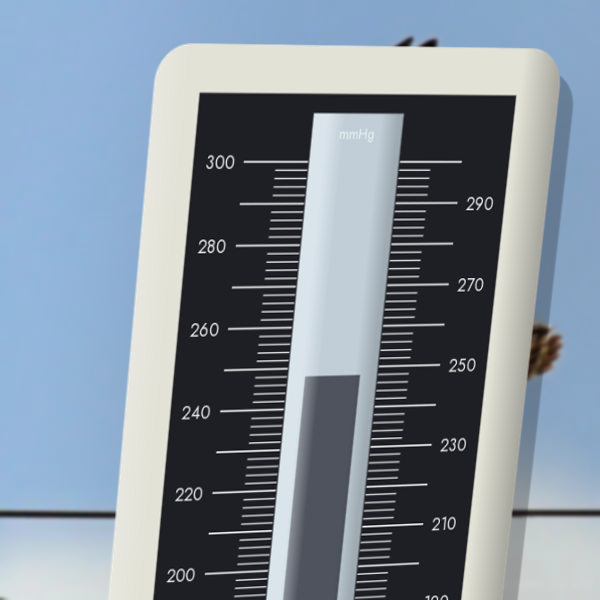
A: 248 mmHg
